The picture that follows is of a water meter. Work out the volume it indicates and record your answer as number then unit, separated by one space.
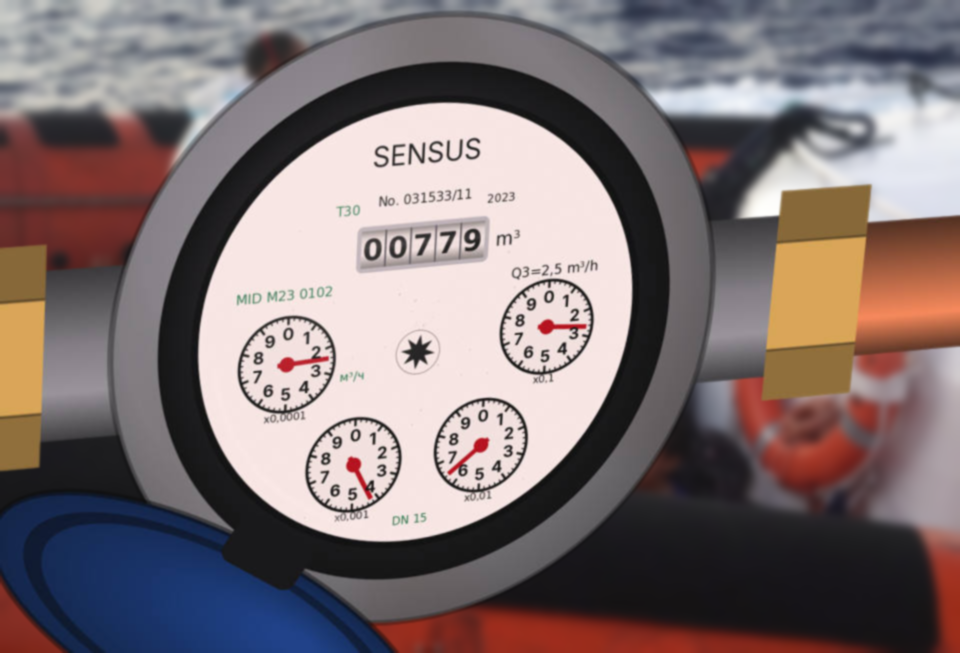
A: 779.2642 m³
